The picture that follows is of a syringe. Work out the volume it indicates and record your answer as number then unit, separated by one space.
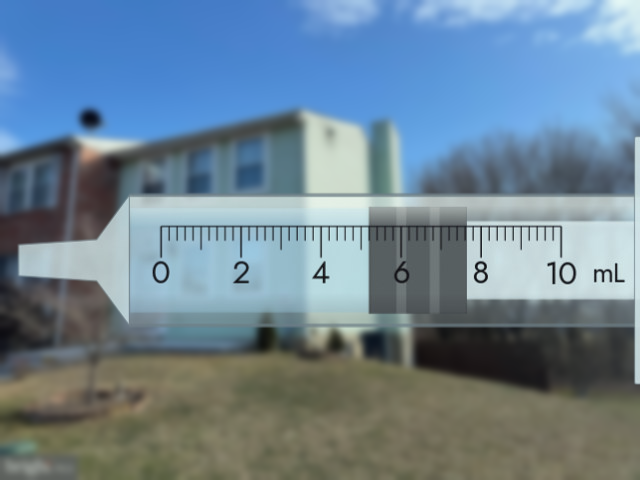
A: 5.2 mL
